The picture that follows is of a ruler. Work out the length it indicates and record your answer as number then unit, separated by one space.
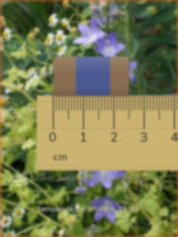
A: 2.5 cm
